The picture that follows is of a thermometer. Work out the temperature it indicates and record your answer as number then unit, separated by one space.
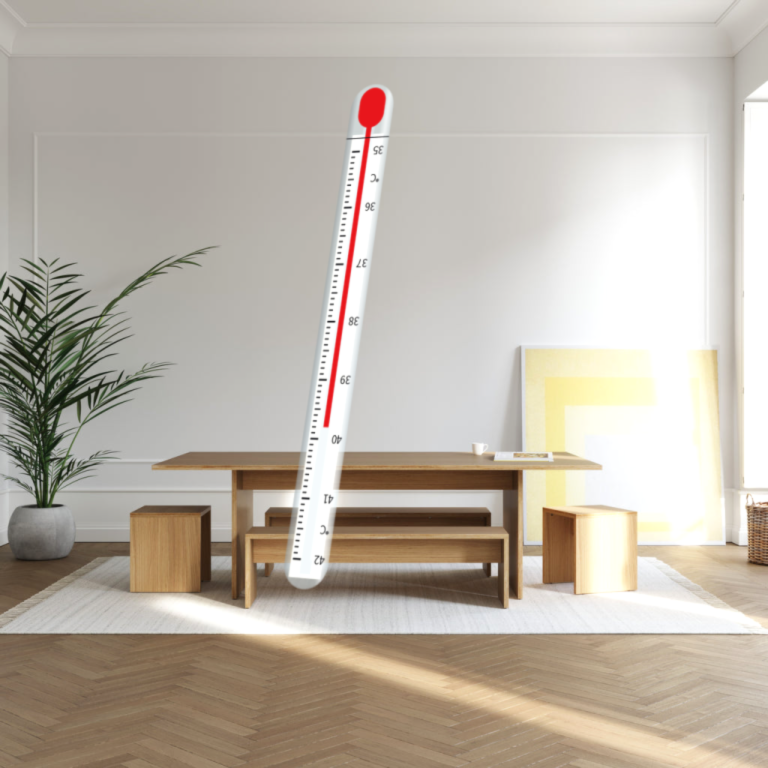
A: 39.8 °C
